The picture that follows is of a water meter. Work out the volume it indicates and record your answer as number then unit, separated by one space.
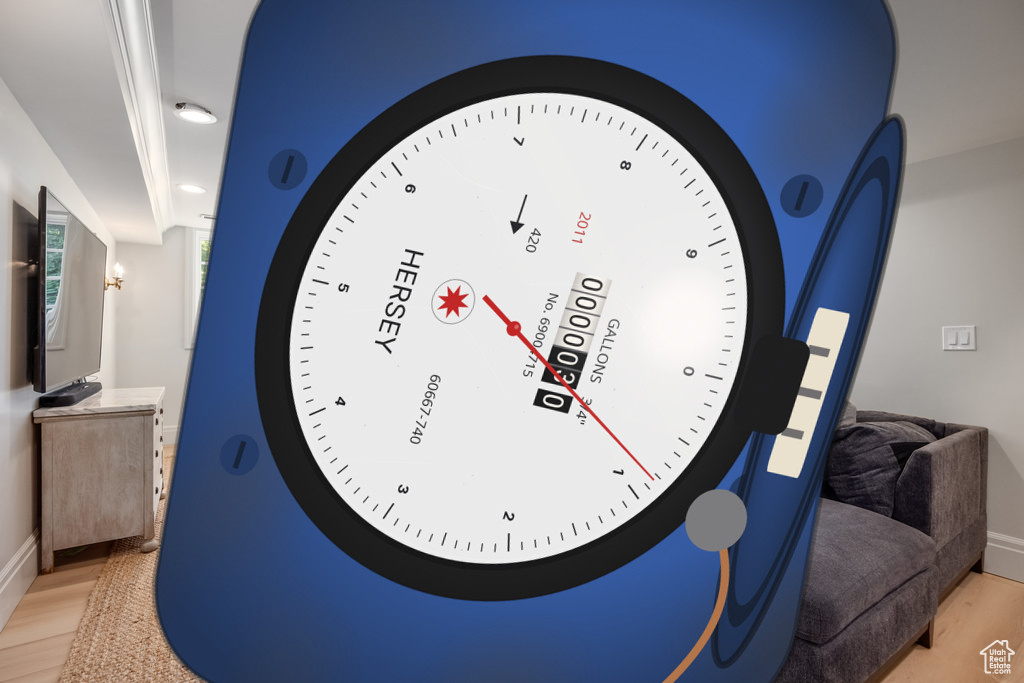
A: 30.8 gal
